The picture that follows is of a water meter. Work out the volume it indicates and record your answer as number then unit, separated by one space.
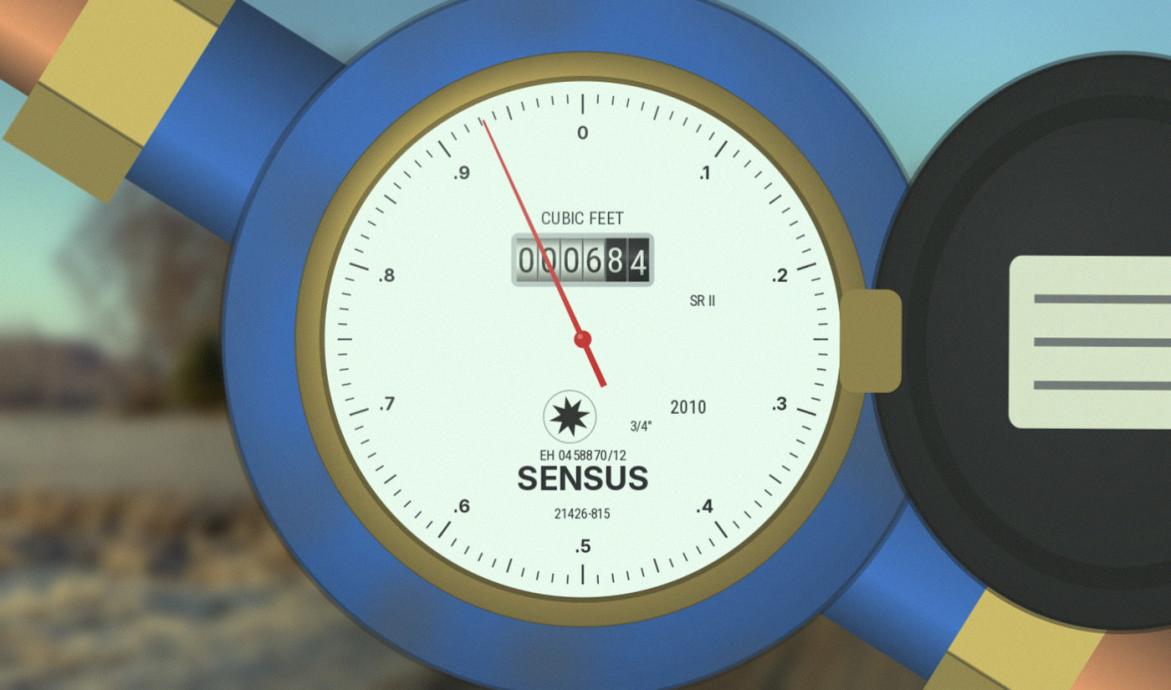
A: 683.93 ft³
